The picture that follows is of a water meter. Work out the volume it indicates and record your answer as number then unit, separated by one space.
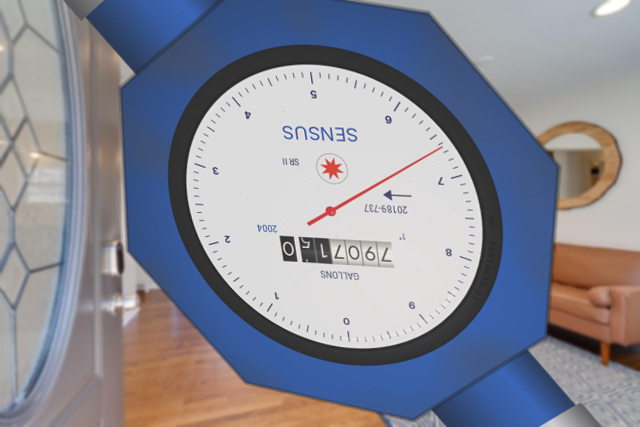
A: 7907146.6 gal
